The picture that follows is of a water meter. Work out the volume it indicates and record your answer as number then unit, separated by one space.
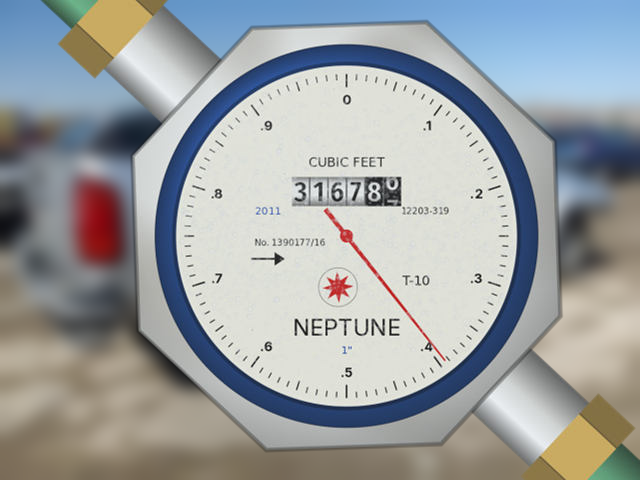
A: 316786.39 ft³
